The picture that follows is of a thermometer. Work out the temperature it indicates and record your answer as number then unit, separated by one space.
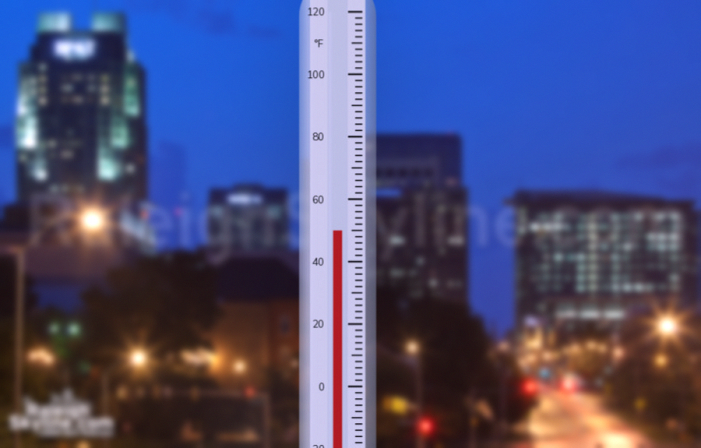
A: 50 °F
